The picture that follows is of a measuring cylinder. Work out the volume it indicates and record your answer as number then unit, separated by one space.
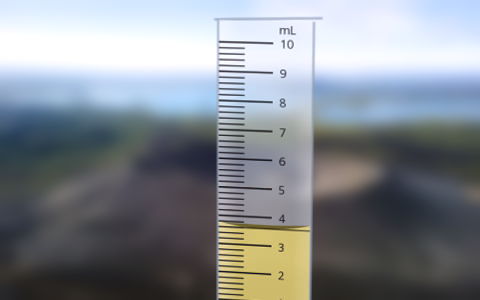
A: 3.6 mL
